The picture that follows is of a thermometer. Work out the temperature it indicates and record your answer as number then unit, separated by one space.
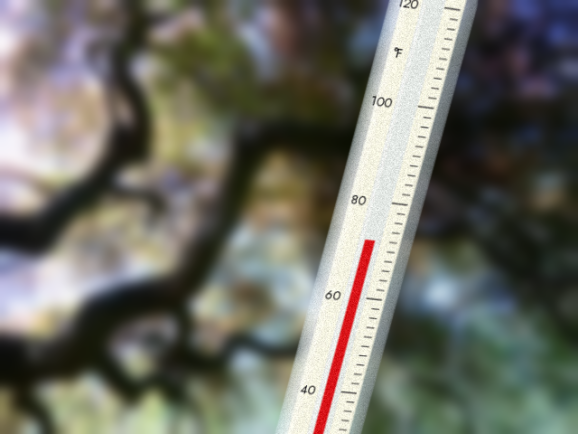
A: 72 °F
